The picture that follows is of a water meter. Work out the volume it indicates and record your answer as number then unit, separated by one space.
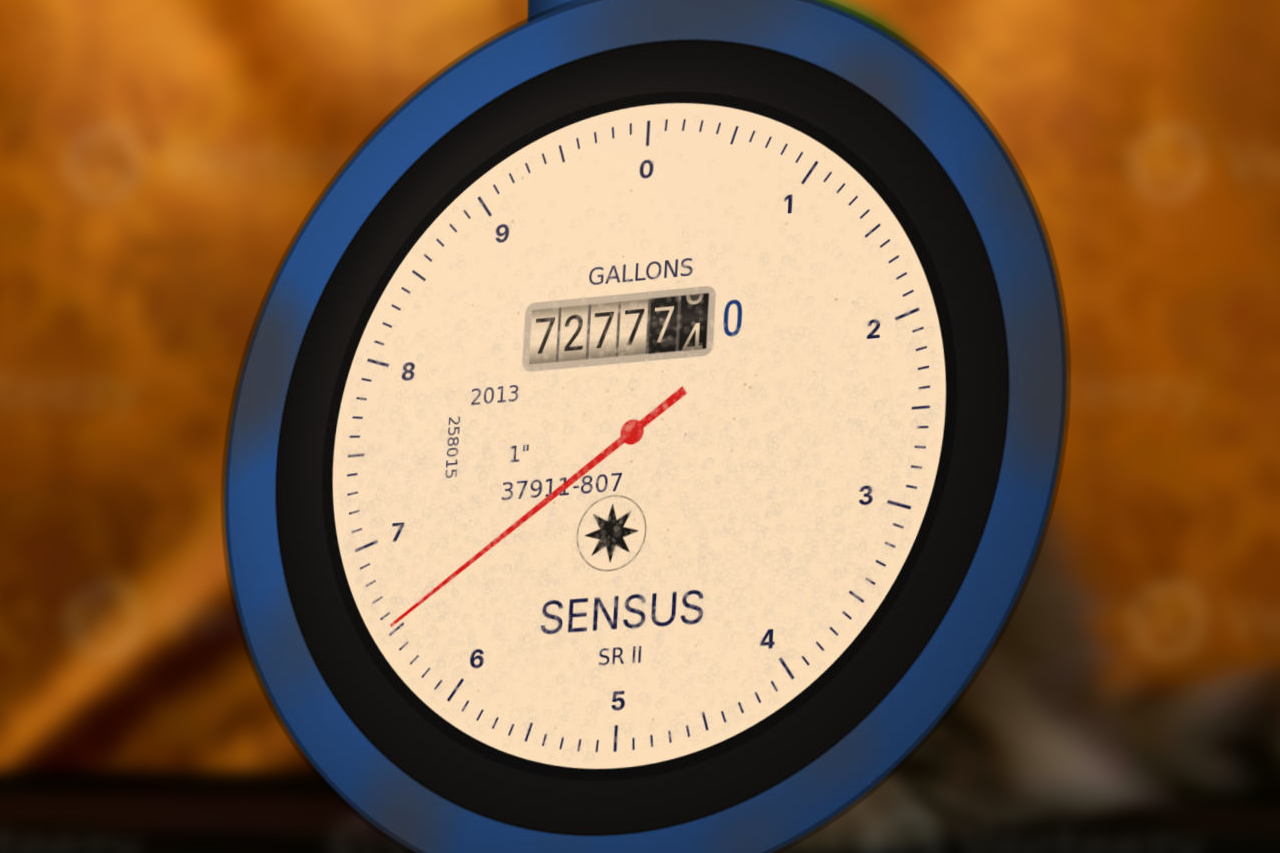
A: 7277736.5 gal
